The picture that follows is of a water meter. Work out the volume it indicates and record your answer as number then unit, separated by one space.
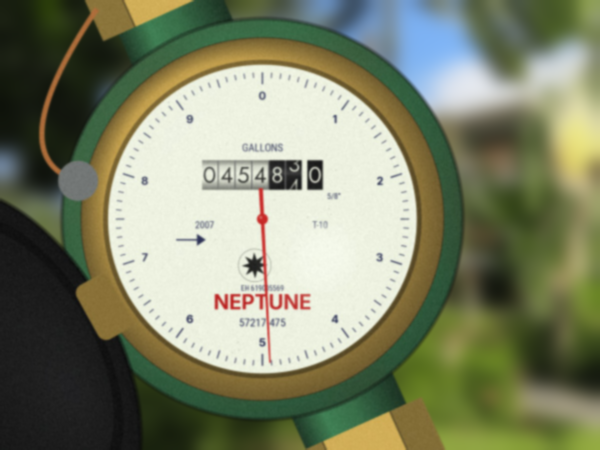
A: 454834.9 gal
